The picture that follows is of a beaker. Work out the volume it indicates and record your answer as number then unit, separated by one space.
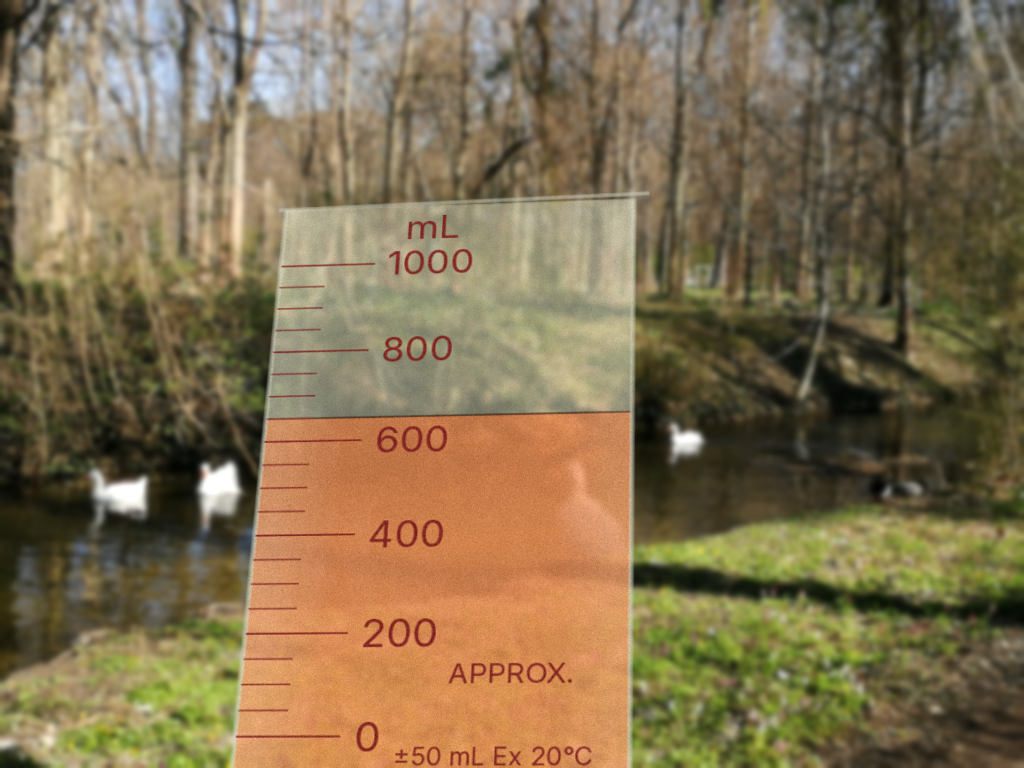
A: 650 mL
